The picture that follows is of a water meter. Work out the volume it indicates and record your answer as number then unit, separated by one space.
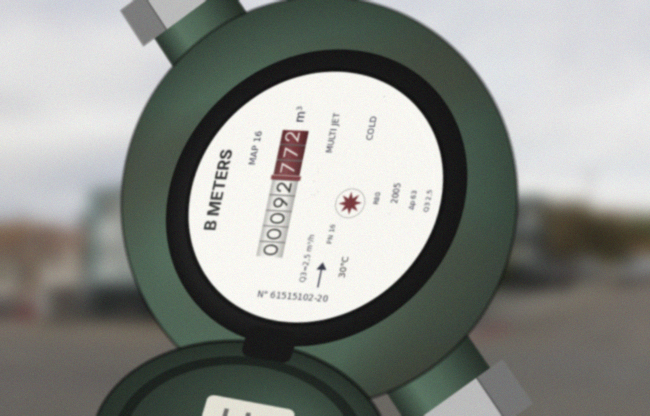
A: 92.772 m³
